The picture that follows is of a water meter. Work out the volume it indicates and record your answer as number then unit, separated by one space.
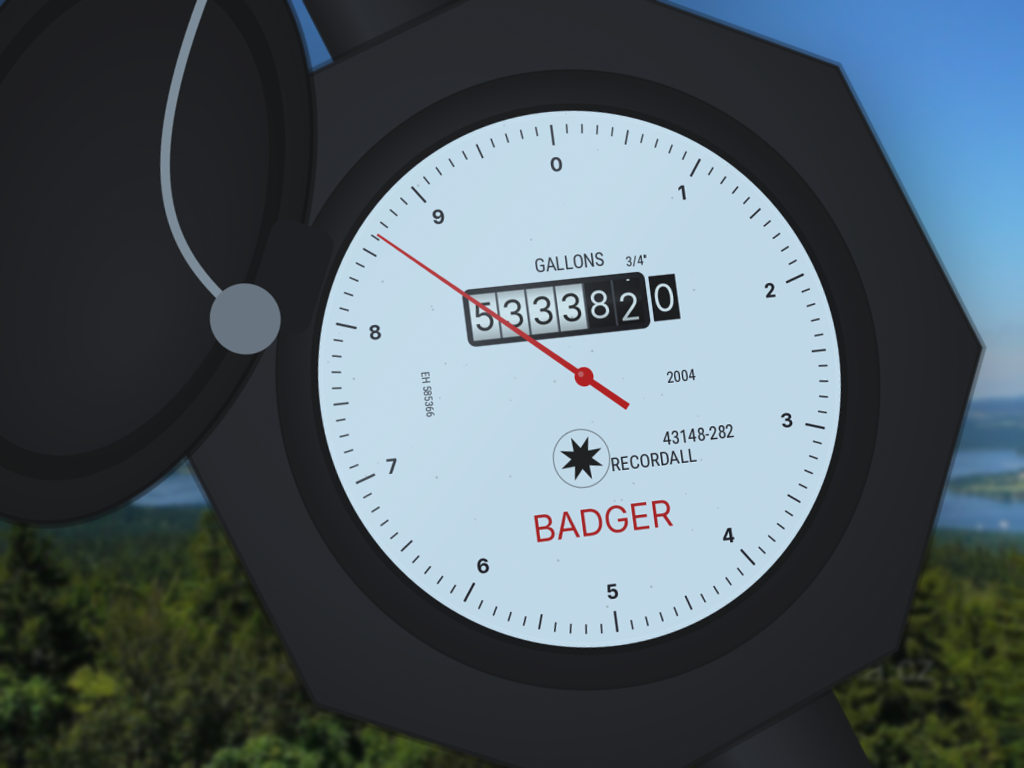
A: 5333818.6 gal
